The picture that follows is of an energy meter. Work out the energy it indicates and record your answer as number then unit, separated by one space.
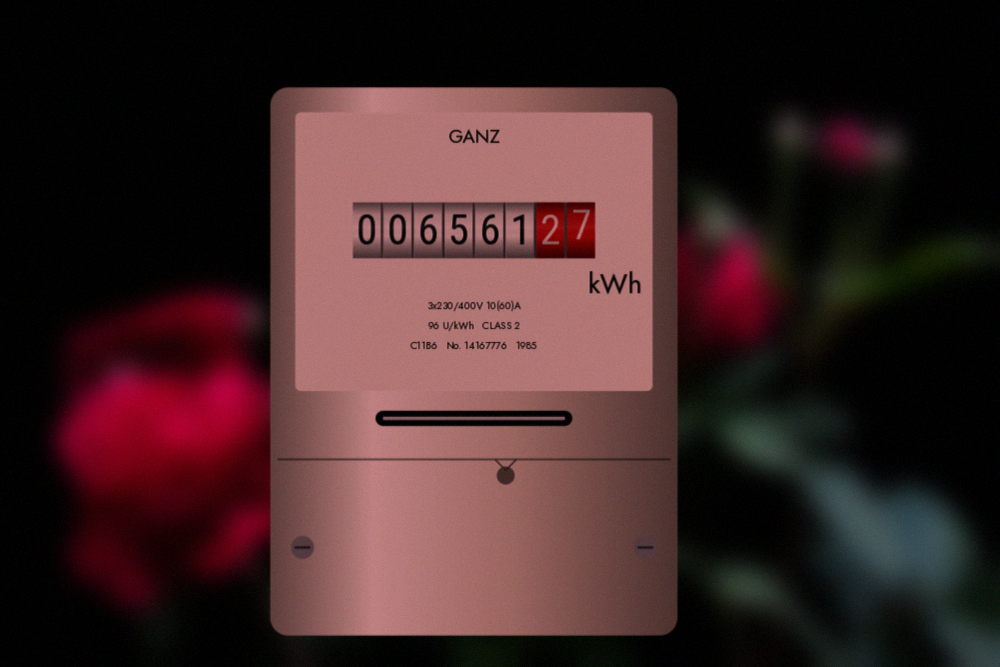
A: 6561.27 kWh
